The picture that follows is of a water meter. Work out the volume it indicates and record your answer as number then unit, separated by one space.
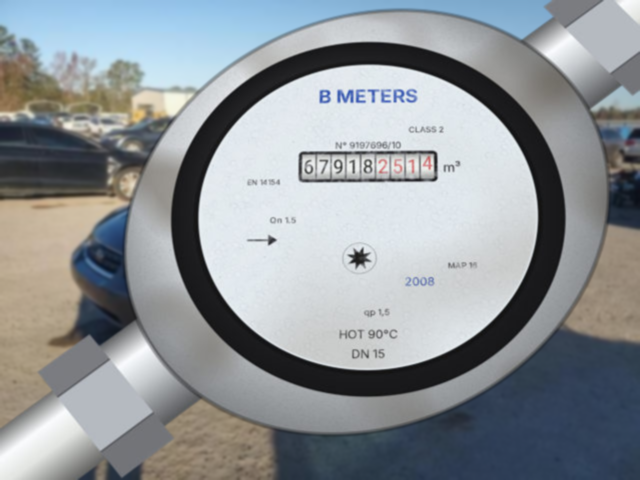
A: 67918.2514 m³
